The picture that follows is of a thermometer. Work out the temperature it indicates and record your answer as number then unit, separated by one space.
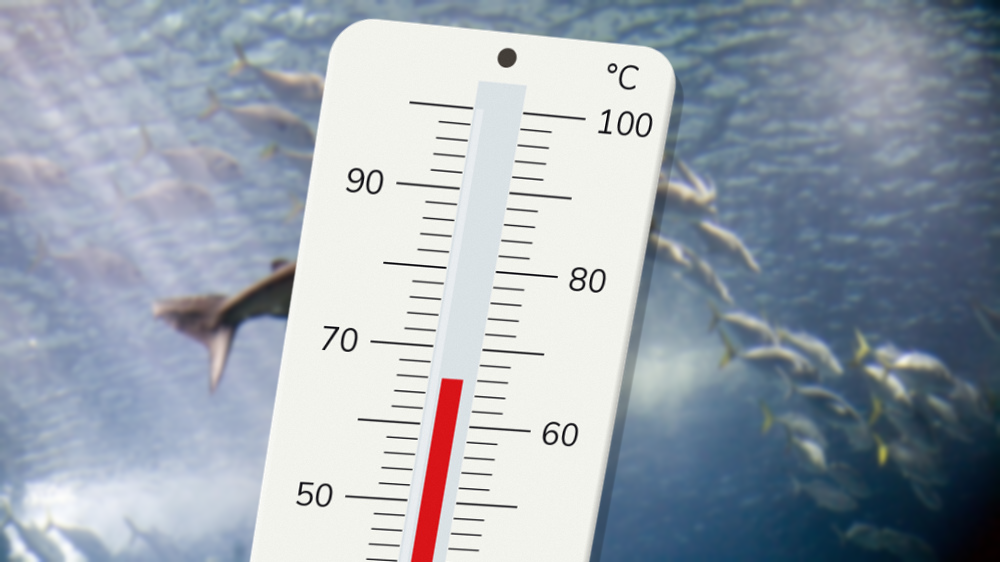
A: 66 °C
